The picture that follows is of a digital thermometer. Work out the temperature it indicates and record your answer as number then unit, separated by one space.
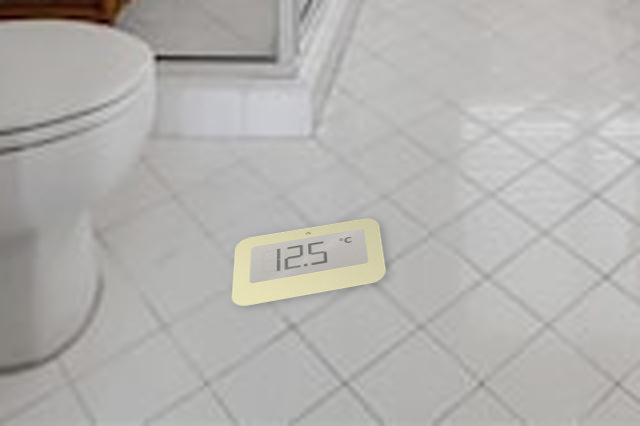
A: 12.5 °C
